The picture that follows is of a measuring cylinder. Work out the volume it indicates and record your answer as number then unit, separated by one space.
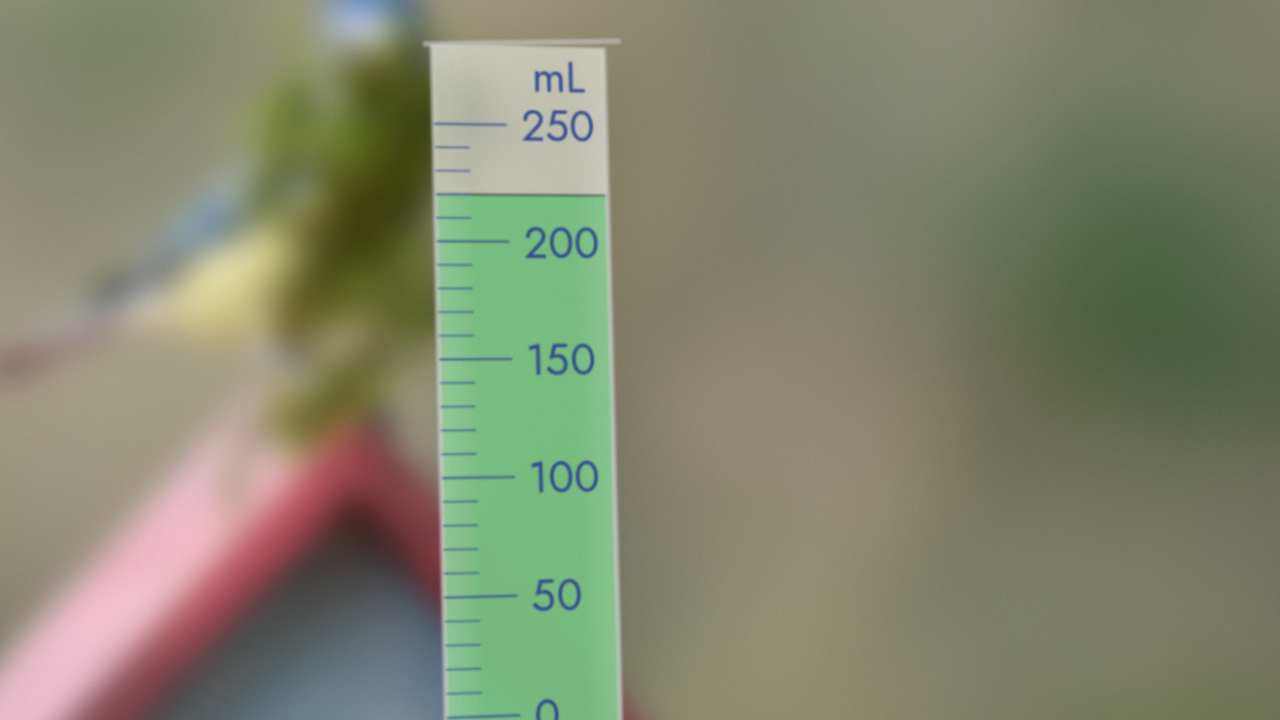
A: 220 mL
